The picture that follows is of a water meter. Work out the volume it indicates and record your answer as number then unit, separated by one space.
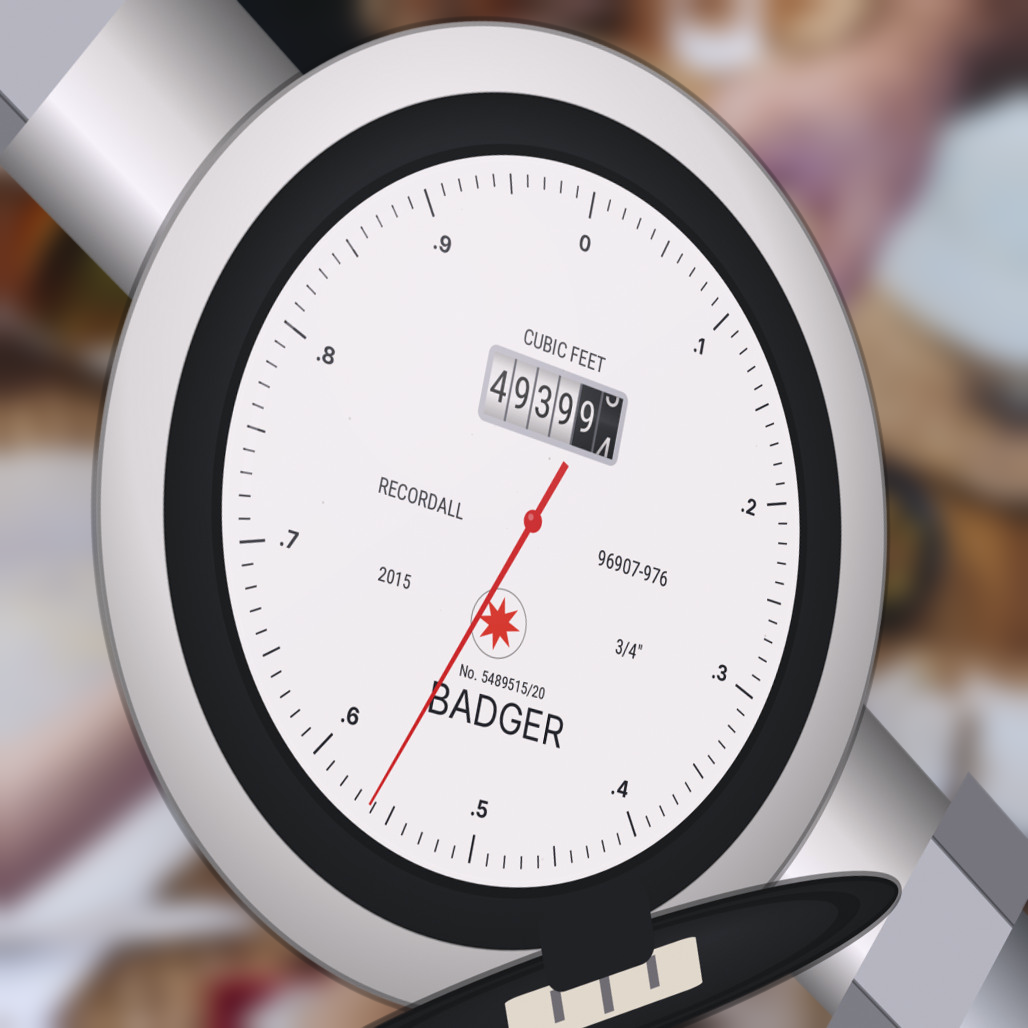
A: 493993.56 ft³
